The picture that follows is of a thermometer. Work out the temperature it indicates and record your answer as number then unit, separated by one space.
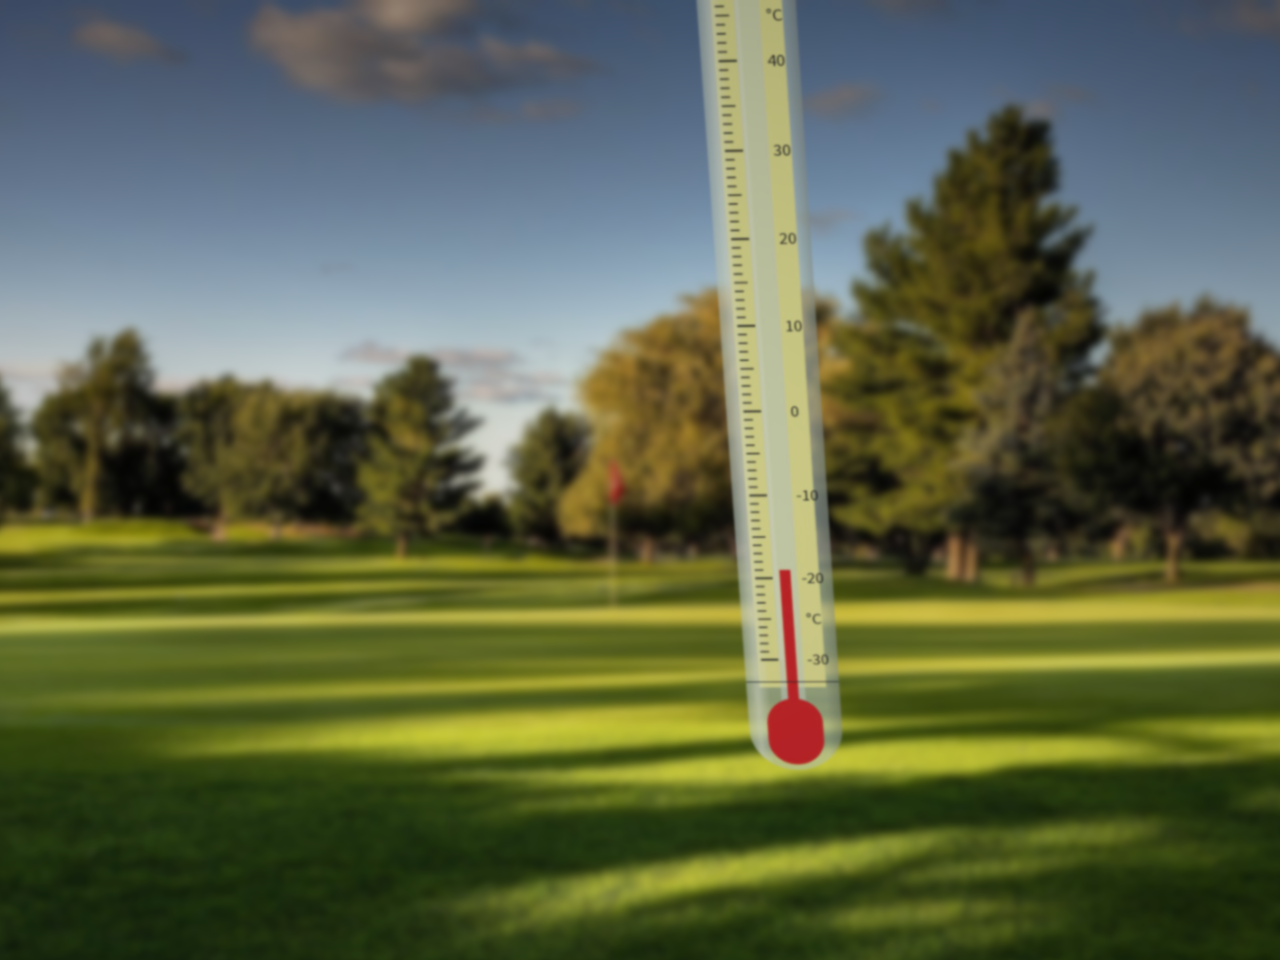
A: -19 °C
